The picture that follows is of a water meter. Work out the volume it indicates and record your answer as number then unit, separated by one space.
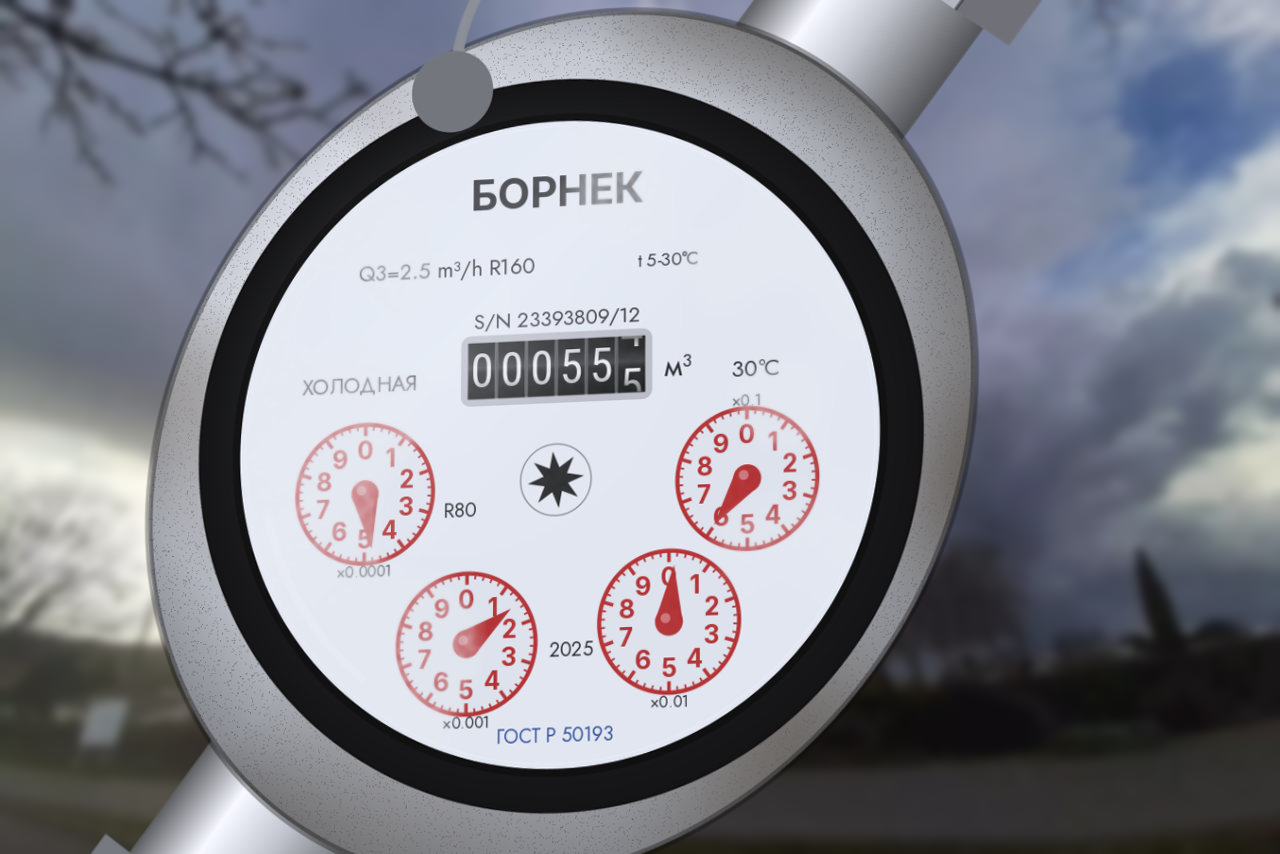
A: 554.6014 m³
